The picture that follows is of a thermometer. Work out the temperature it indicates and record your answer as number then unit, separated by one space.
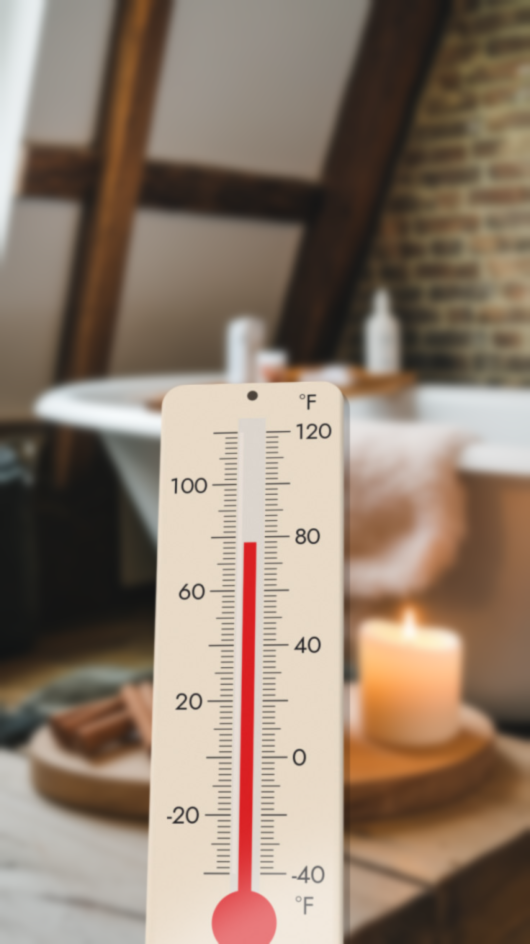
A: 78 °F
